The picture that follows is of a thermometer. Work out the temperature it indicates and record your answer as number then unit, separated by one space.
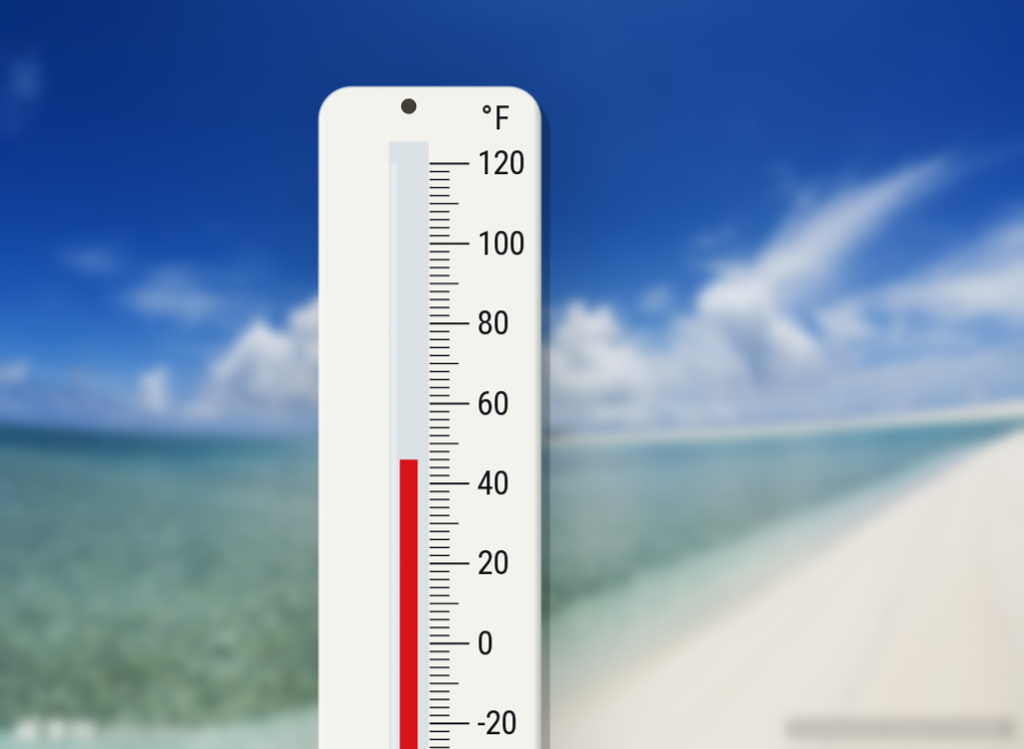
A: 46 °F
